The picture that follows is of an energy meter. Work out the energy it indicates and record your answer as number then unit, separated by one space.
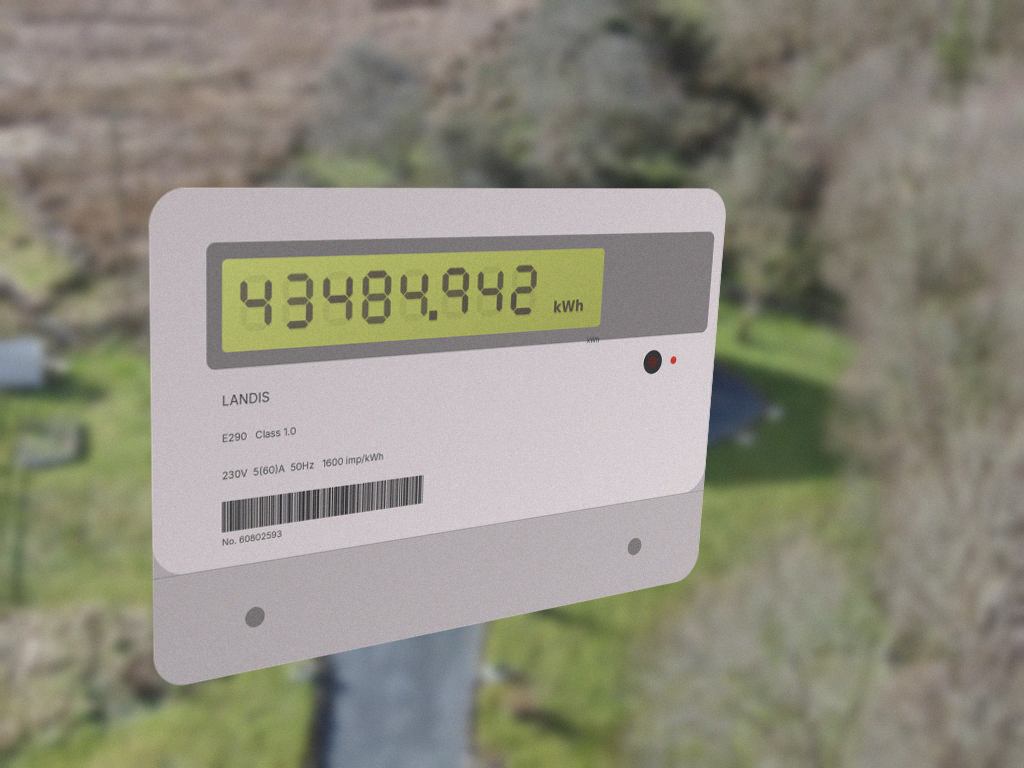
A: 43484.942 kWh
